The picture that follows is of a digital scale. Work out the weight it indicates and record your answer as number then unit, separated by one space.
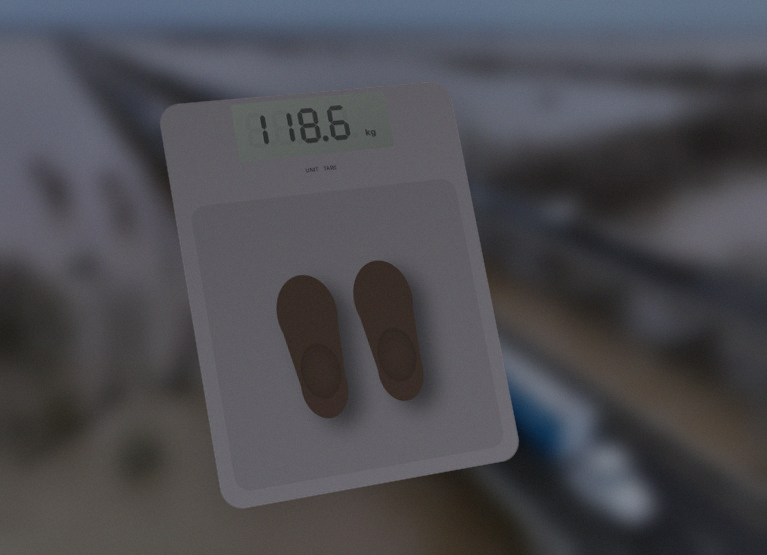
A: 118.6 kg
